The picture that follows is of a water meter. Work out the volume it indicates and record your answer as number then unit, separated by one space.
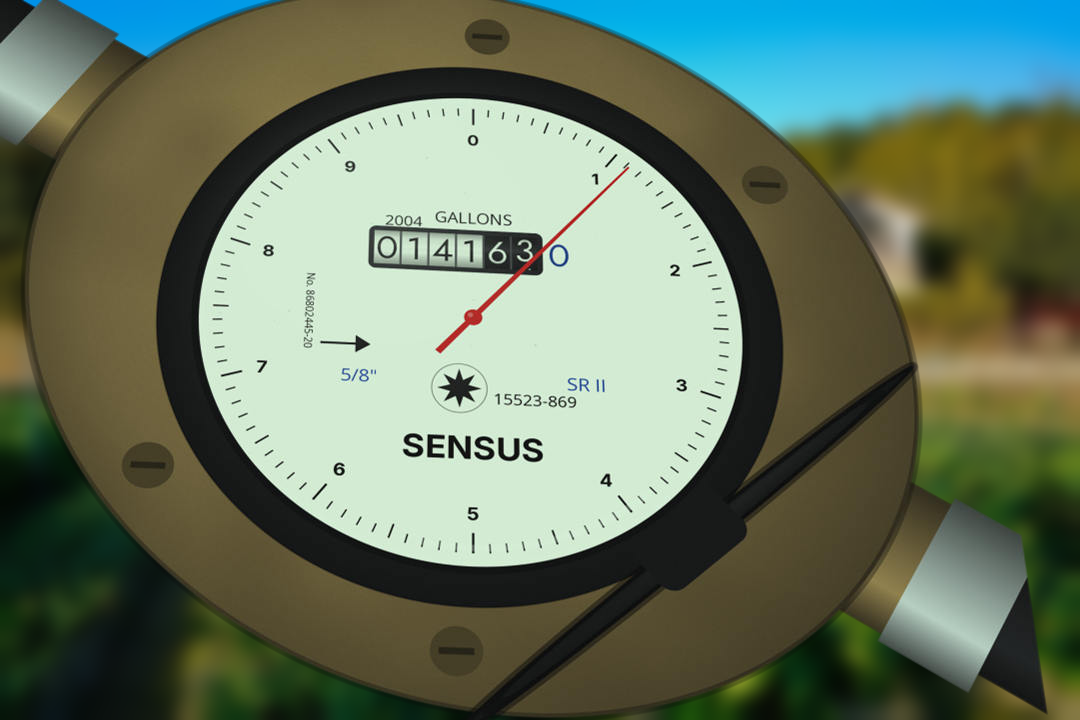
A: 141631.1 gal
